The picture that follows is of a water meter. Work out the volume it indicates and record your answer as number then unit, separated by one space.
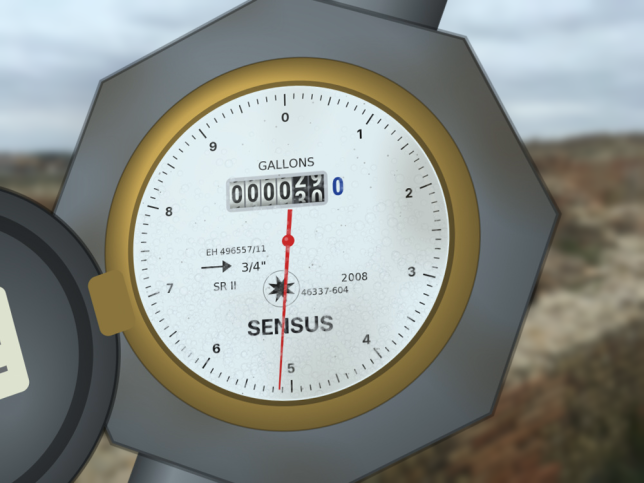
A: 295.1 gal
